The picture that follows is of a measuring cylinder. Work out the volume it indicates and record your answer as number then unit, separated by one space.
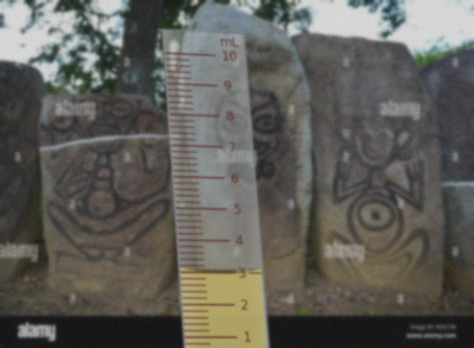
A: 3 mL
